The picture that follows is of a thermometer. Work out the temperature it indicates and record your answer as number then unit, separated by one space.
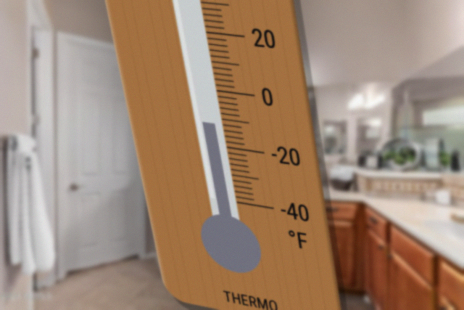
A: -12 °F
